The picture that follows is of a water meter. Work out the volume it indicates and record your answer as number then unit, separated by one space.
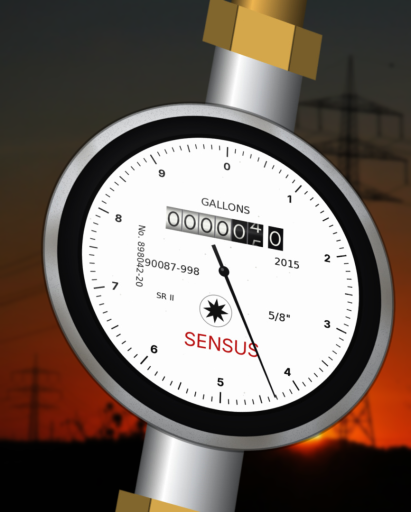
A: 44.3 gal
